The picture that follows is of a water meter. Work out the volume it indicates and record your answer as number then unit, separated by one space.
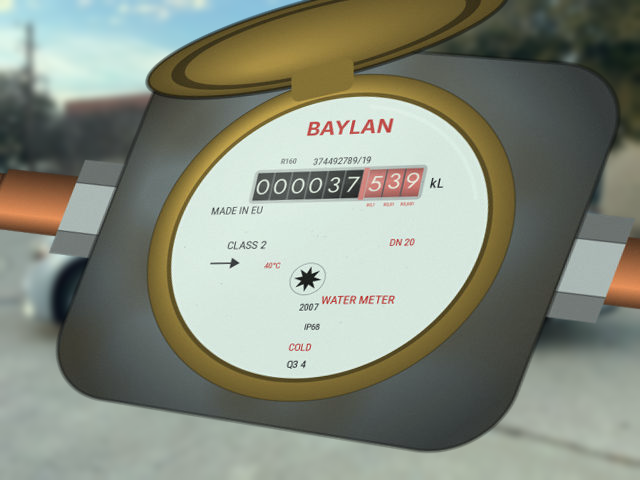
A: 37.539 kL
